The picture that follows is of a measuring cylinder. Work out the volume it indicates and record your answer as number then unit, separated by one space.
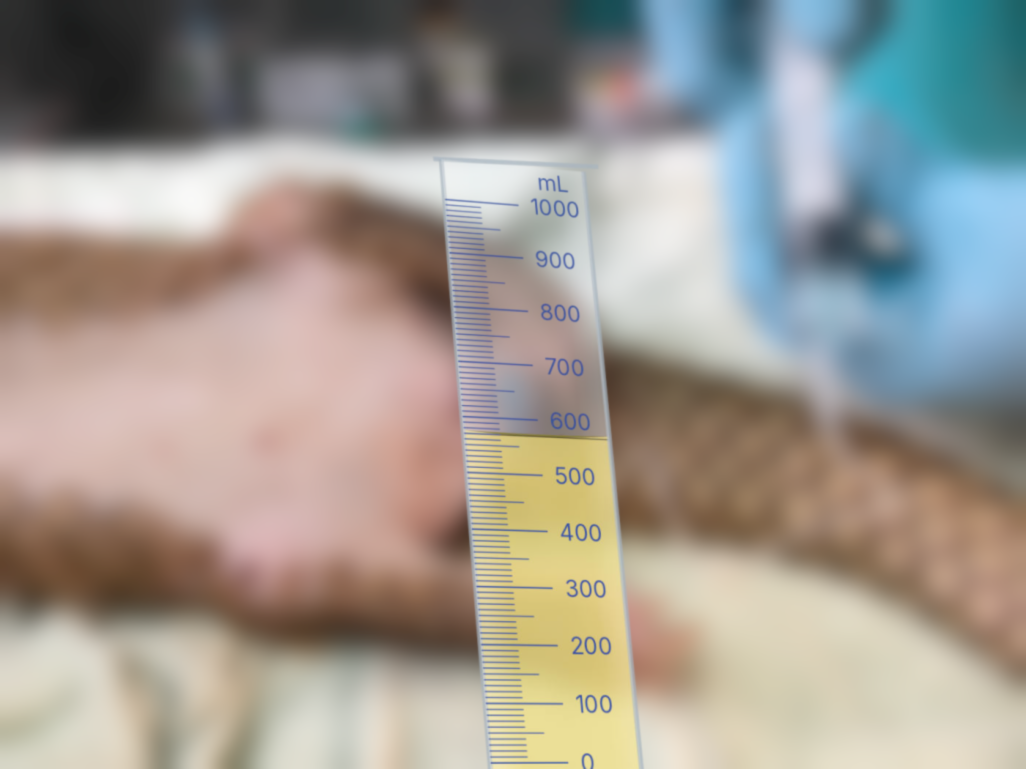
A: 570 mL
